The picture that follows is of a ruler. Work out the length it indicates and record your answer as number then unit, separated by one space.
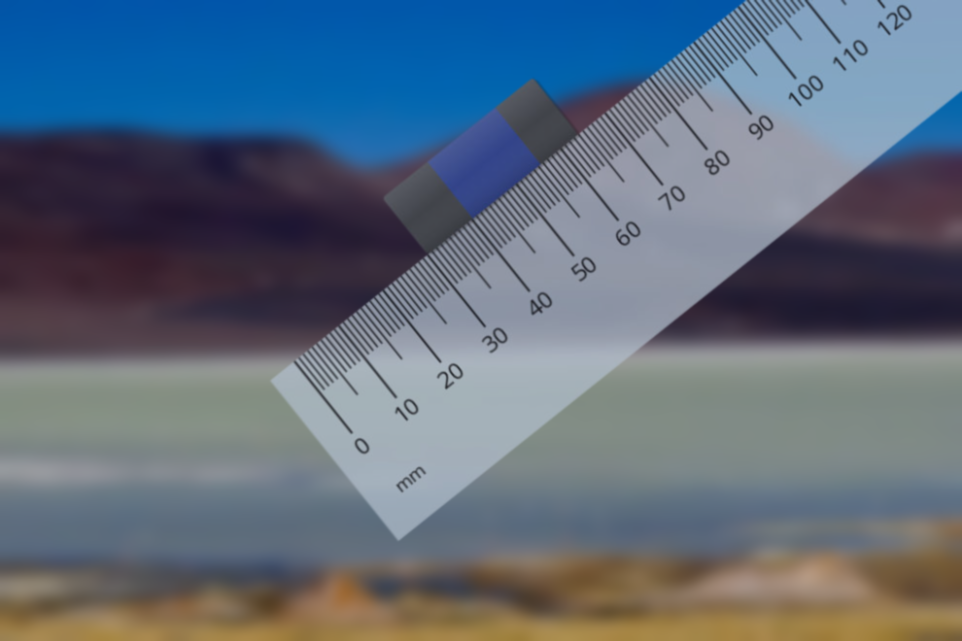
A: 34 mm
